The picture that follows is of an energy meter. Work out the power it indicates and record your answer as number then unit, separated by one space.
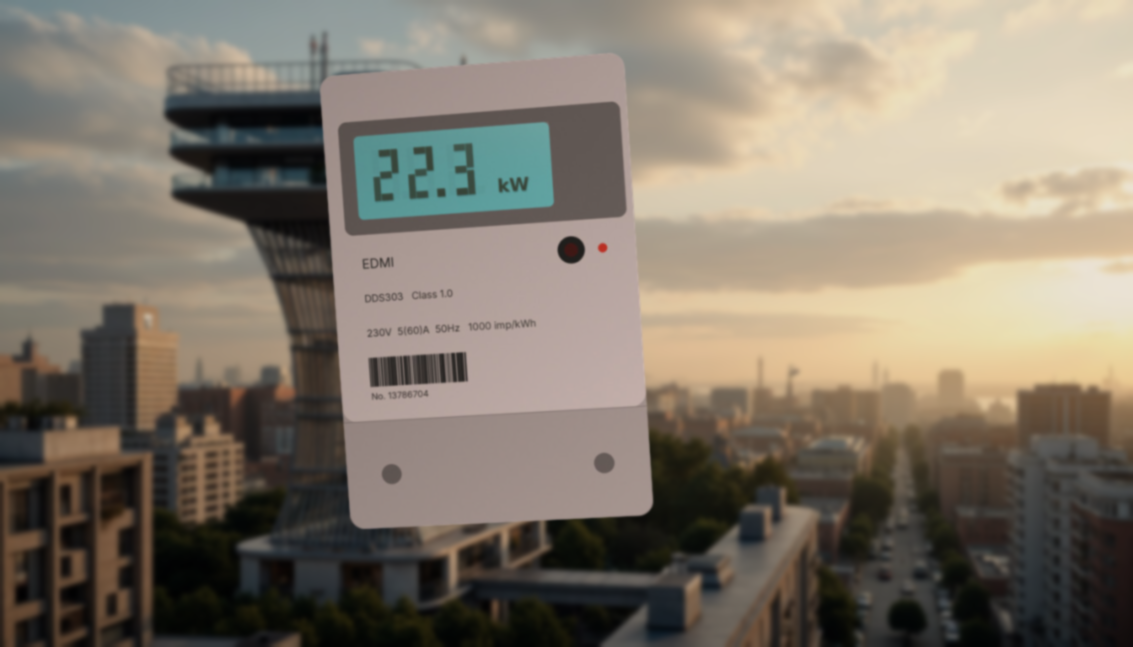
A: 22.3 kW
